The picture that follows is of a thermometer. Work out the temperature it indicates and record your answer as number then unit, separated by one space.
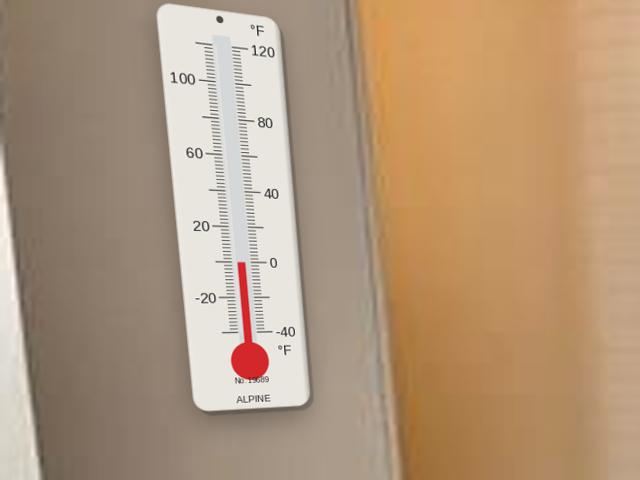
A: 0 °F
